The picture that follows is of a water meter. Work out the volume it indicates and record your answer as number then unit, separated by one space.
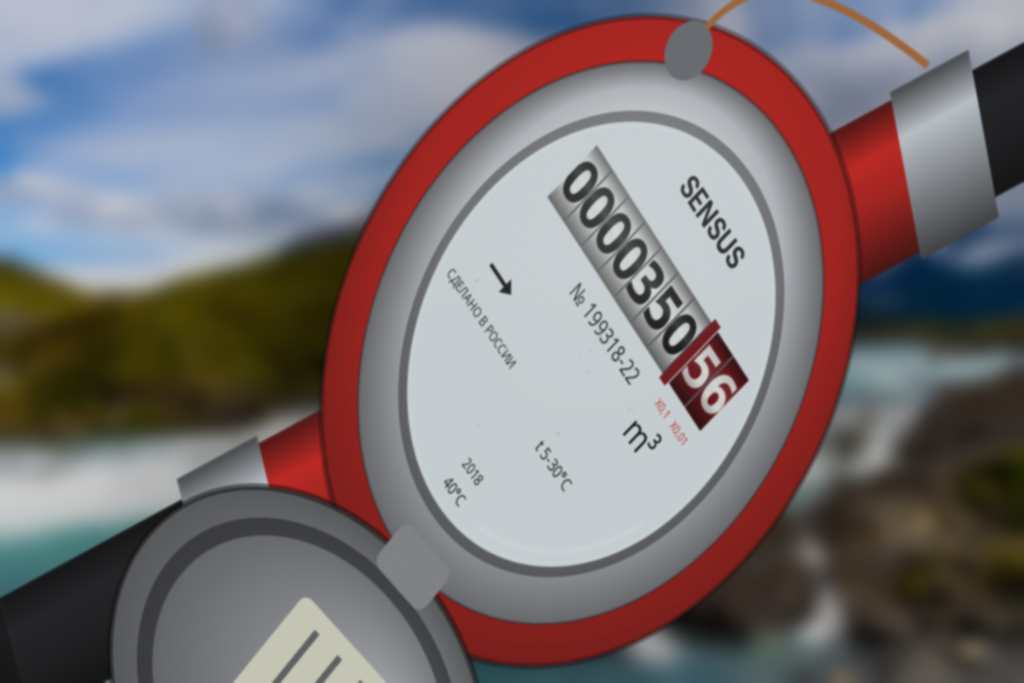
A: 350.56 m³
